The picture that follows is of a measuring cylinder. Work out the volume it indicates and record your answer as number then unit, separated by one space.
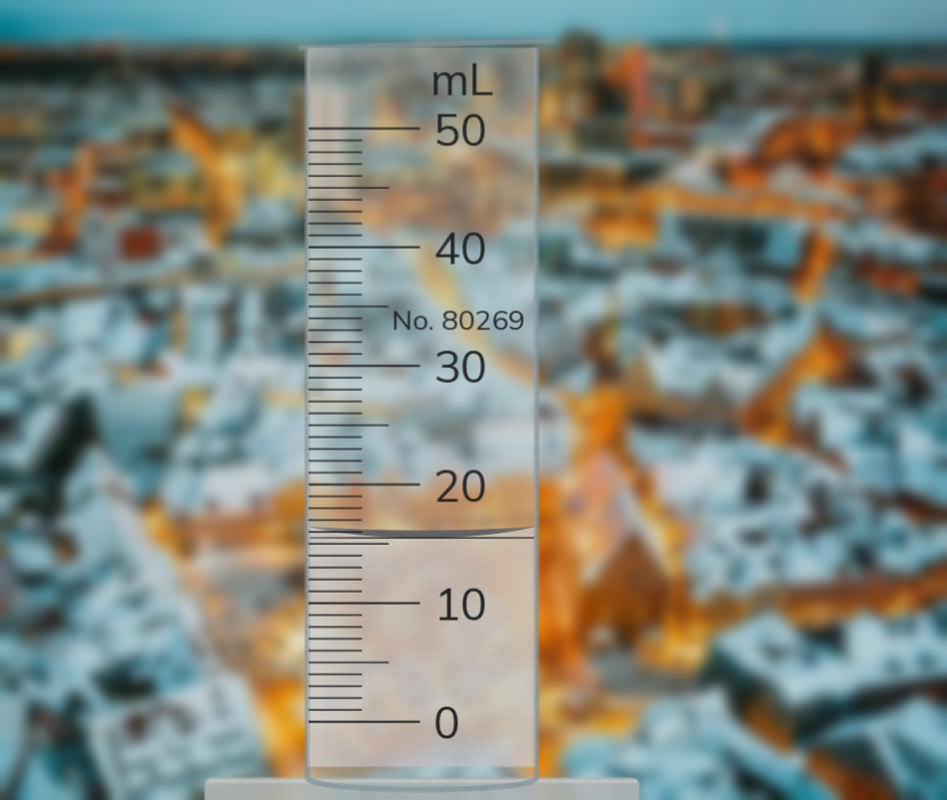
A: 15.5 mL
